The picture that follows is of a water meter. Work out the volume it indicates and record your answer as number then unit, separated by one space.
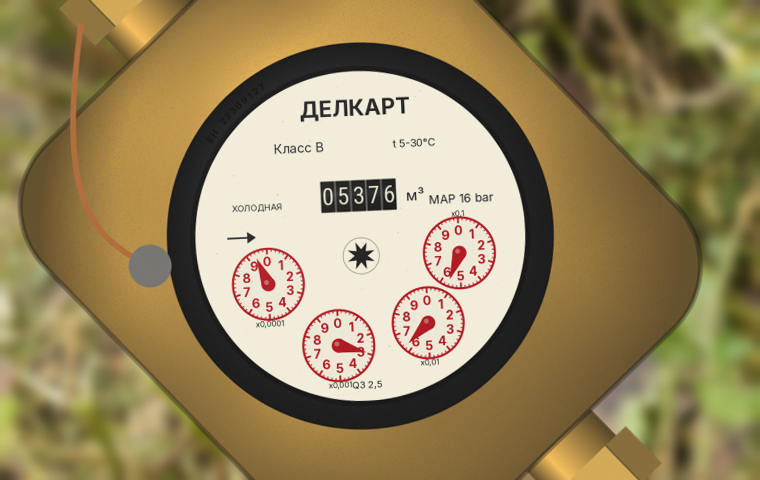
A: 5376.5629 m³
